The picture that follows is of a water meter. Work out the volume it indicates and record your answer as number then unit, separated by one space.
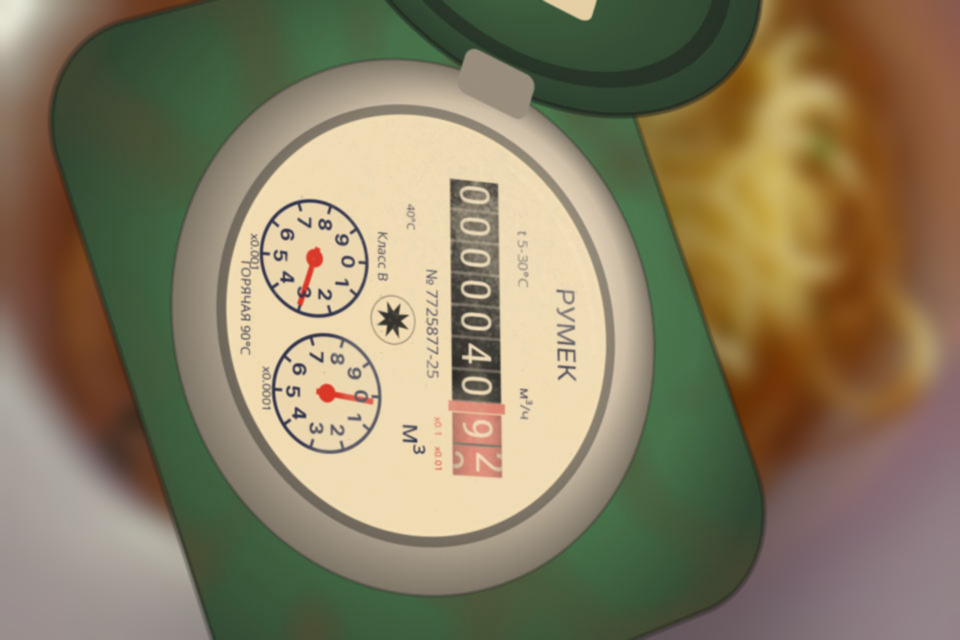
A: 40.9230 m³
